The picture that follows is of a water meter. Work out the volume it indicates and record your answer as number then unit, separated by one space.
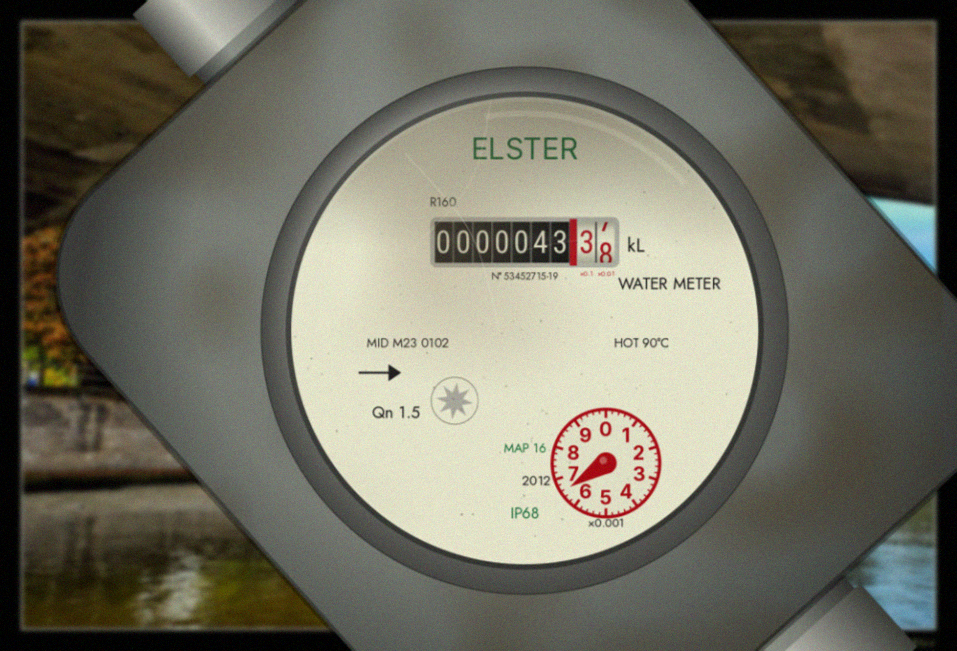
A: 43.376 kL
